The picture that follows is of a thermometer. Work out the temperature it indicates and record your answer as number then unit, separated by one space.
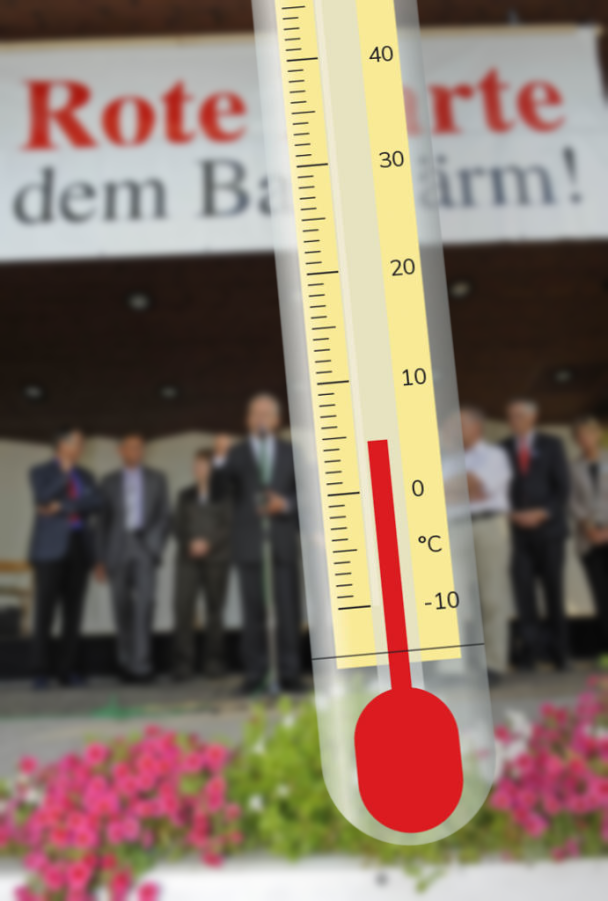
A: 4.5 °C
